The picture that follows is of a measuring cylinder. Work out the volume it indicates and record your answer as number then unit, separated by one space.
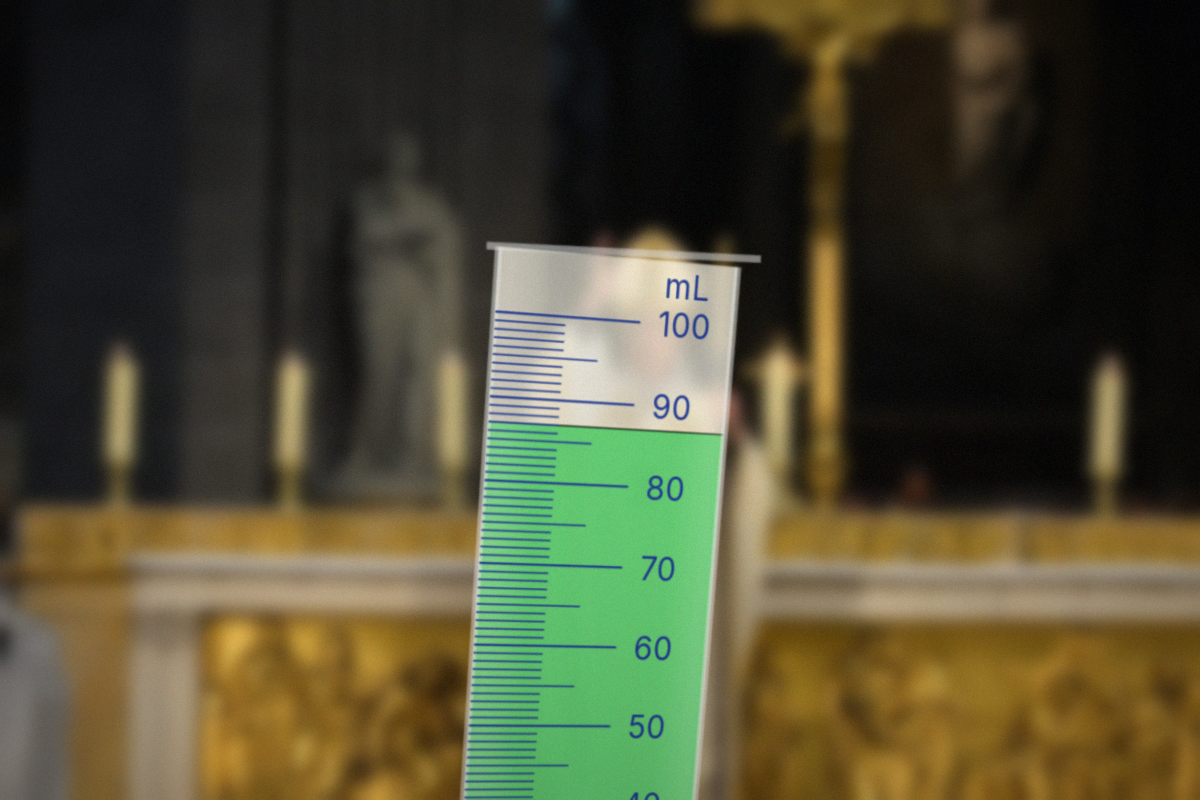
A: 87 mL
